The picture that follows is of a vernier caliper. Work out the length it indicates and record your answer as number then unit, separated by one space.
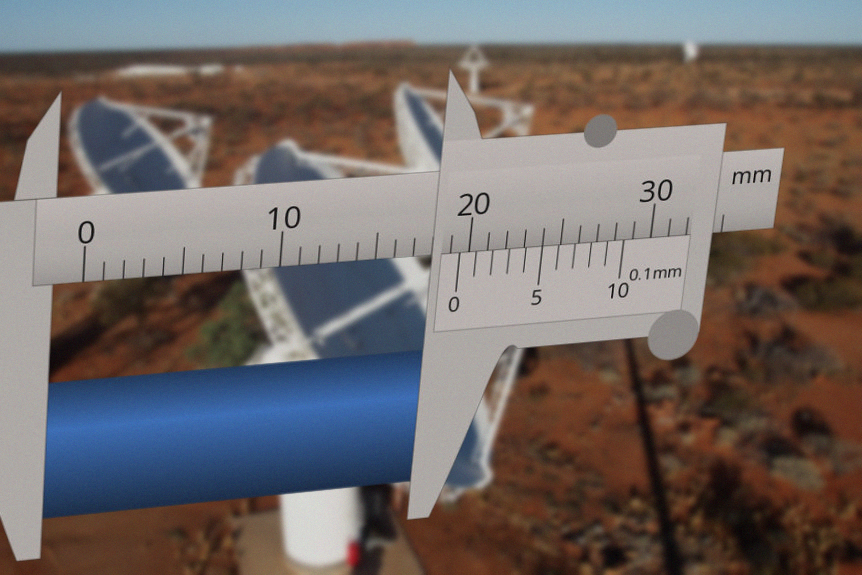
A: 19.5 mm
